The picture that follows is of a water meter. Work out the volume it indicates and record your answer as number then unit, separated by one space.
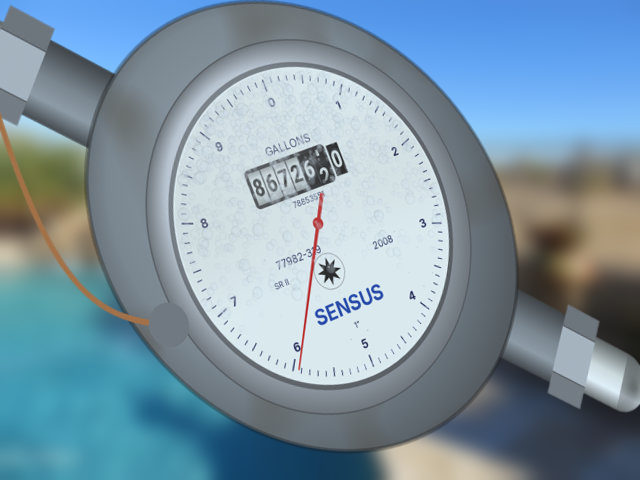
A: 8672615.9 gal
